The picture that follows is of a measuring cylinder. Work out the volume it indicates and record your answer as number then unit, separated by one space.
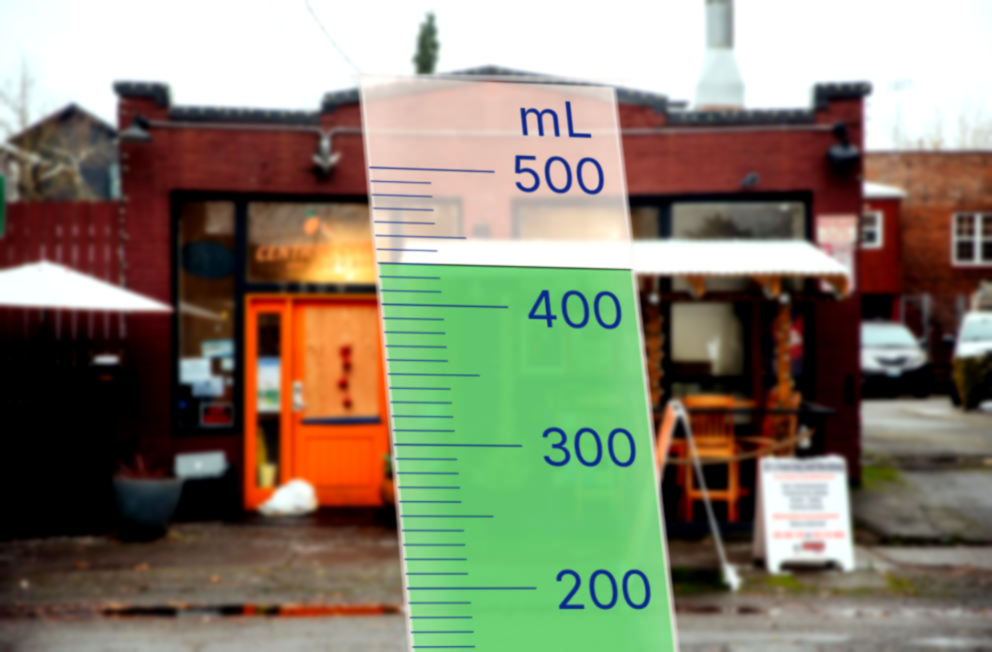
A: 430 mL
